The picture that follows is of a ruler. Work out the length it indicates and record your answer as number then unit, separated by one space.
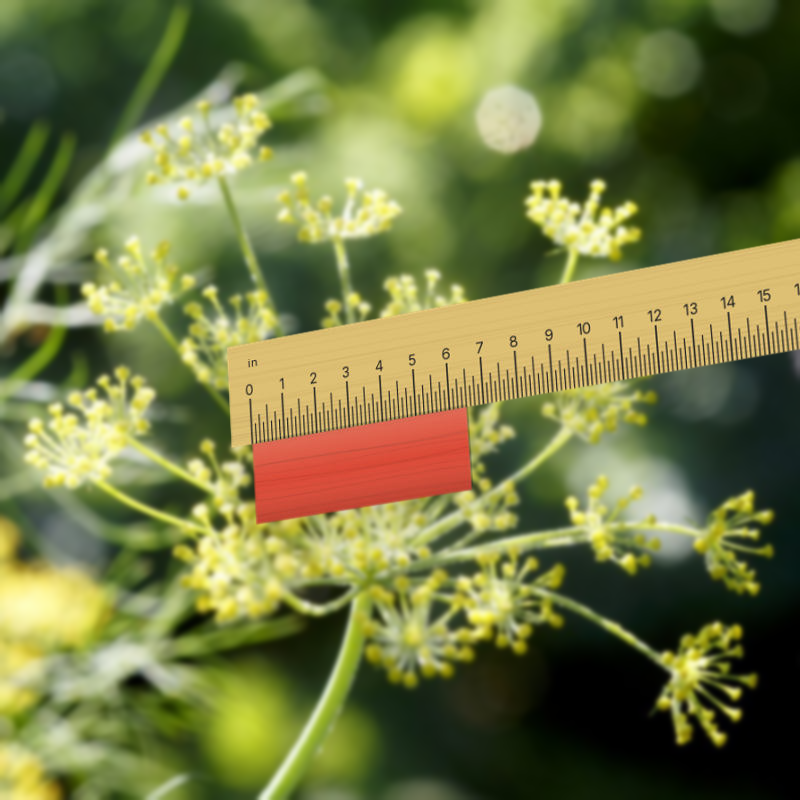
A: 6.5 in
